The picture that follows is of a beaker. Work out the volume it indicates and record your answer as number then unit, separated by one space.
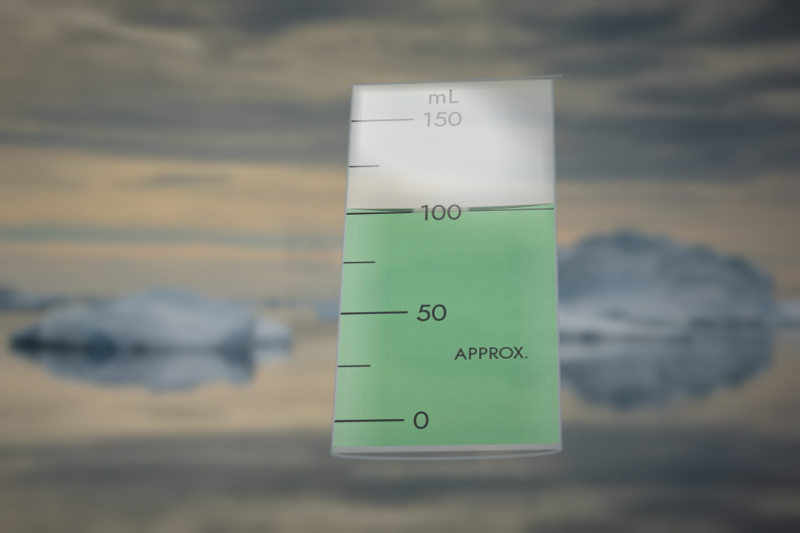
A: 100 mL
